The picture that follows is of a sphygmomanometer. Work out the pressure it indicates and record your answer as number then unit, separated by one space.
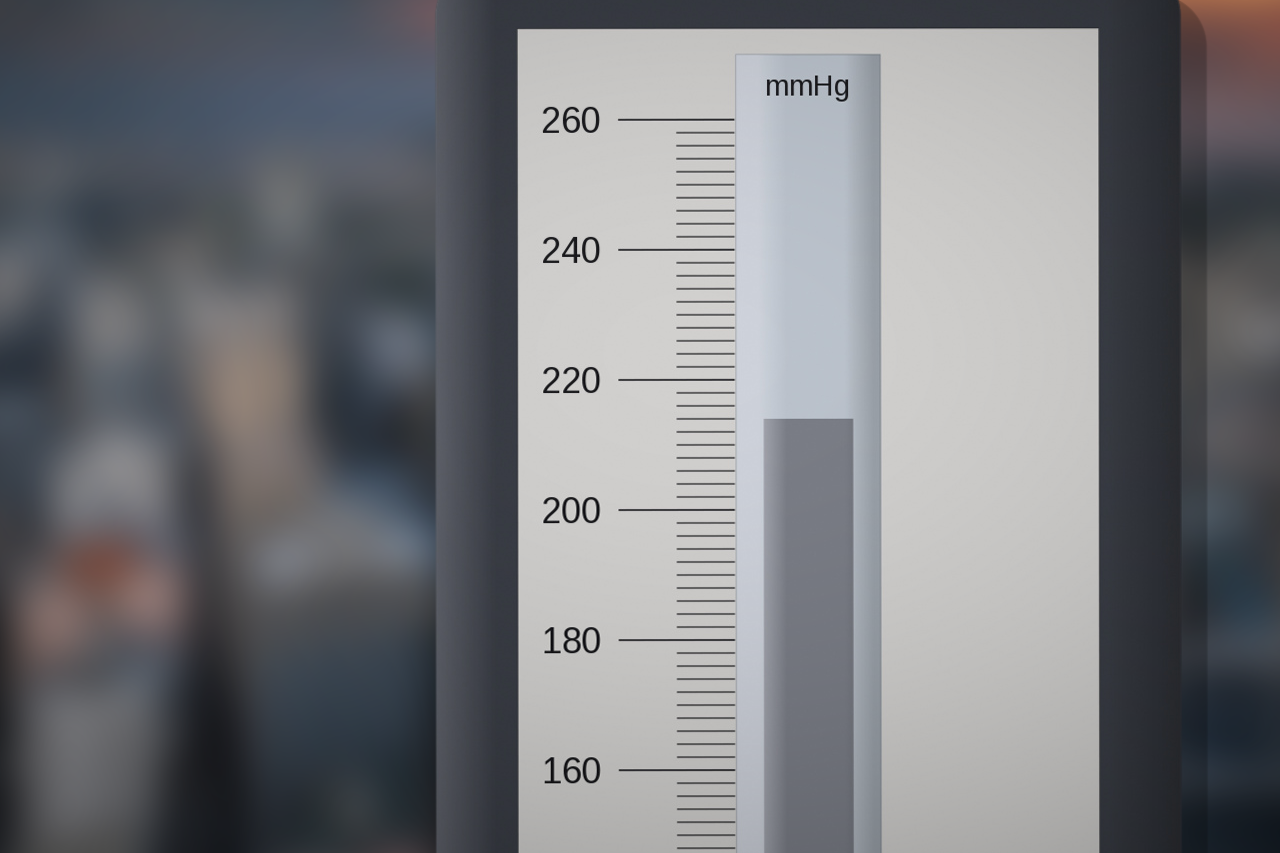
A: 214 mmHg
